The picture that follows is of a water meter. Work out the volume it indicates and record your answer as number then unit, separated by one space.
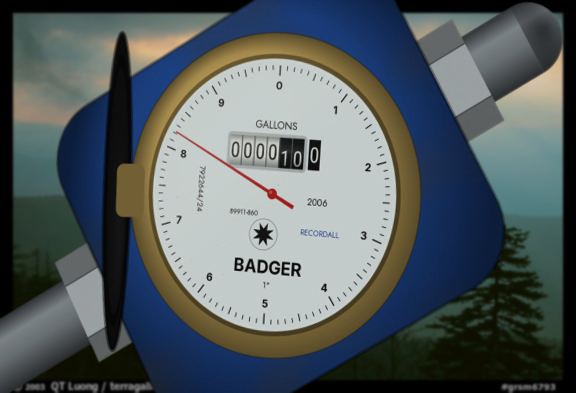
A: 98.2 gal
